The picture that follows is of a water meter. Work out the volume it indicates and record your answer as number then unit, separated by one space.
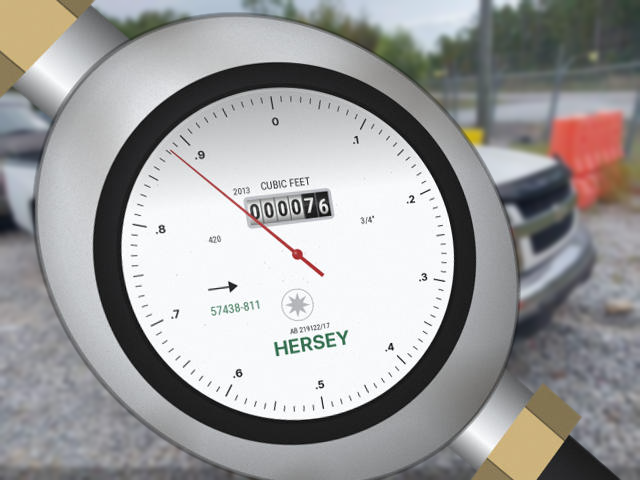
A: 75.88 ft³
